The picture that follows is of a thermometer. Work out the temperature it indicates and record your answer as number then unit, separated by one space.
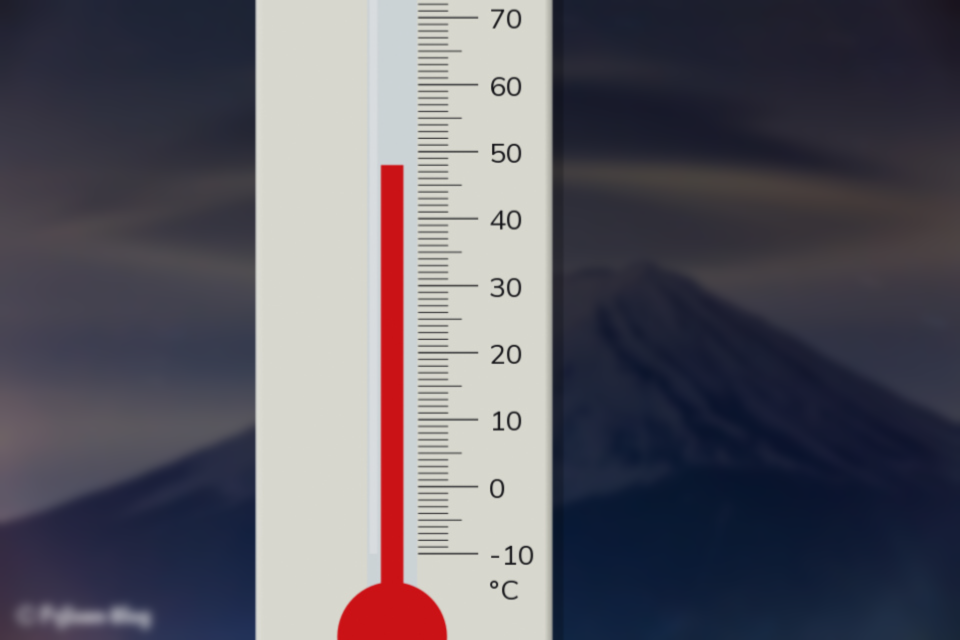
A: 48 °C
